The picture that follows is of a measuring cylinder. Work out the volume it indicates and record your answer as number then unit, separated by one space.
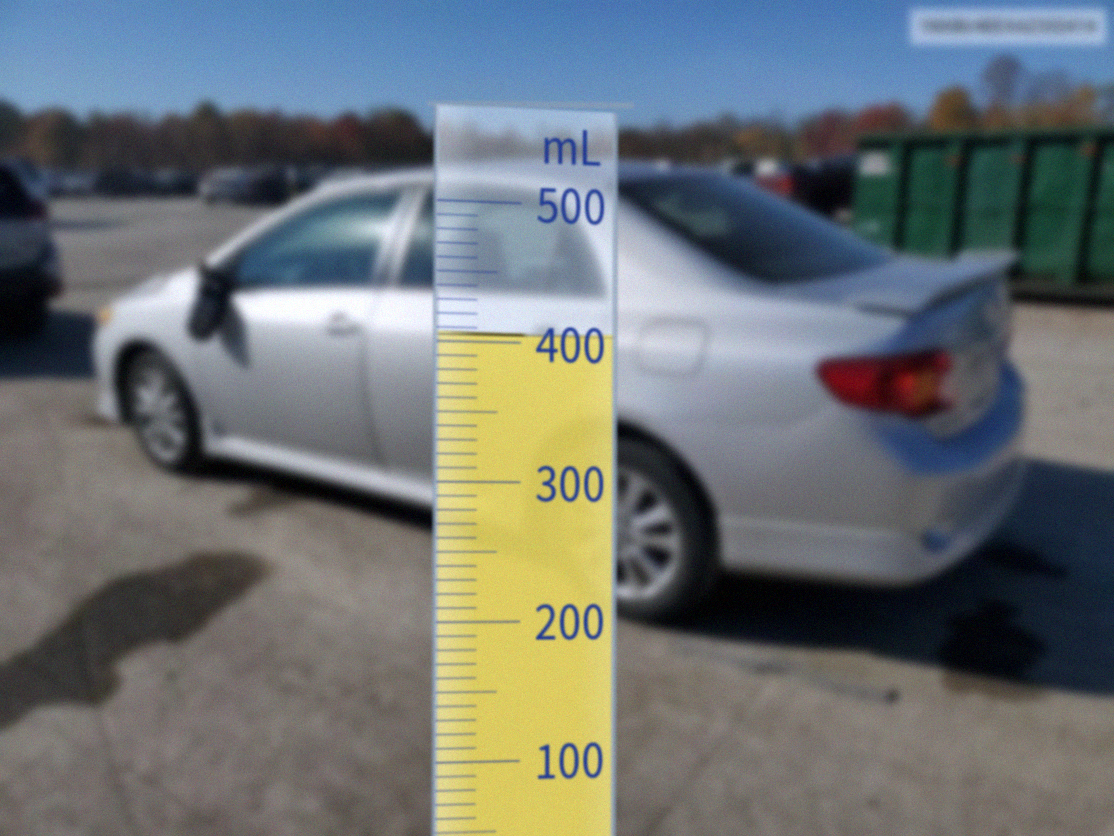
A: 405 mL
